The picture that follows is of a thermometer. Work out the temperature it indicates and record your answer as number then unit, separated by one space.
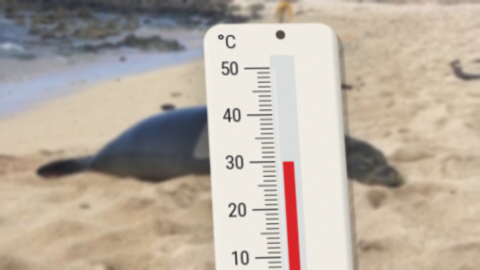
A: 30 °C
